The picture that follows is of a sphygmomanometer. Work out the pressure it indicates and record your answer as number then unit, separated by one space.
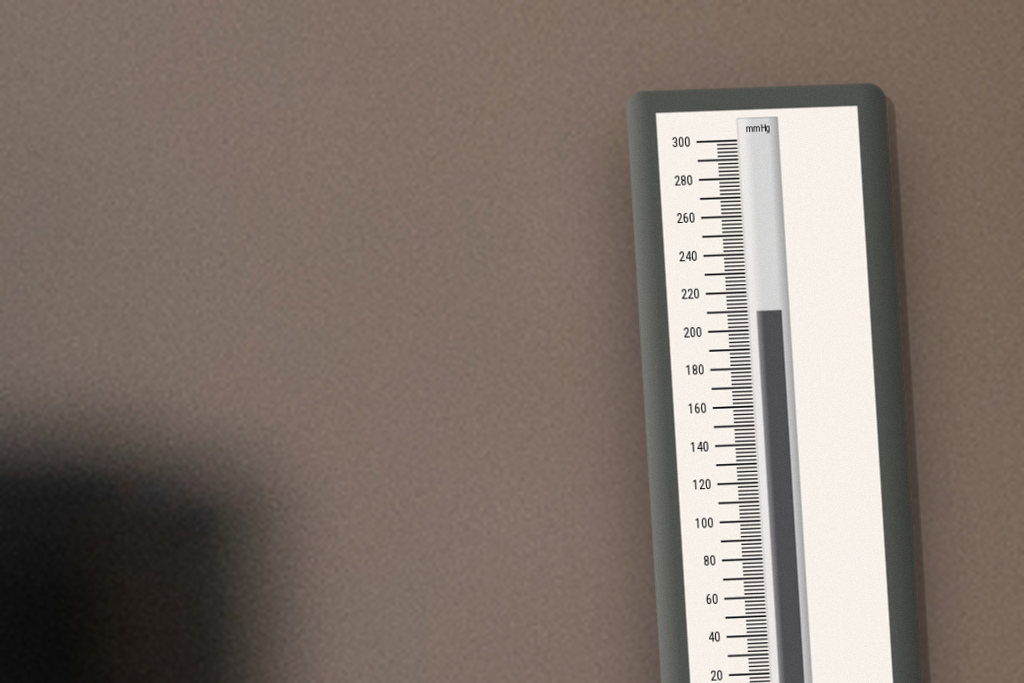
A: 210 mmHg
